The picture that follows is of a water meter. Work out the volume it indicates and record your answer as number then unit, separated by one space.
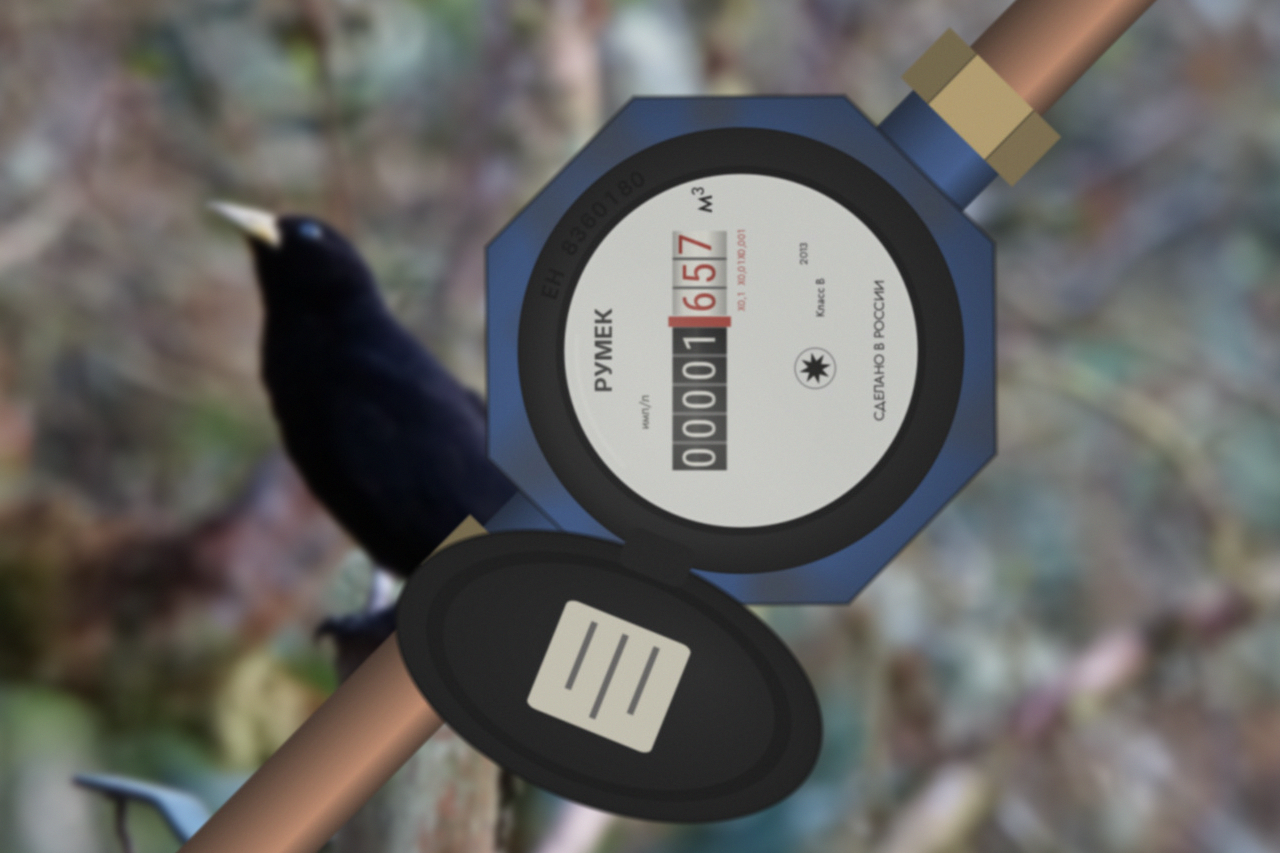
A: 1.657 m³
